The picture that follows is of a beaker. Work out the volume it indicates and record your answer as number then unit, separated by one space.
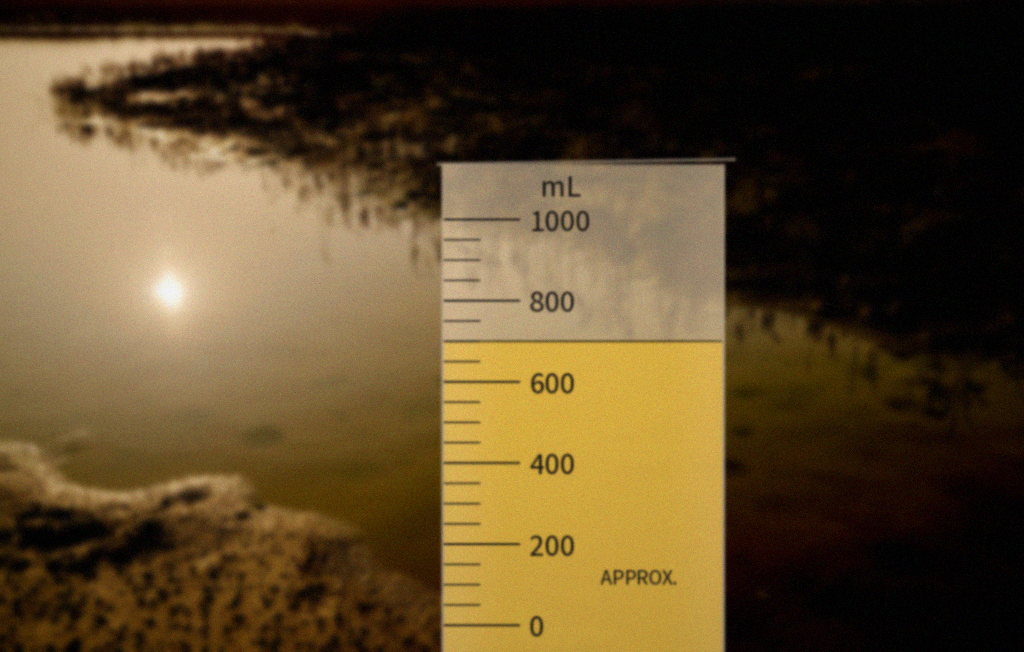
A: 700 mL
